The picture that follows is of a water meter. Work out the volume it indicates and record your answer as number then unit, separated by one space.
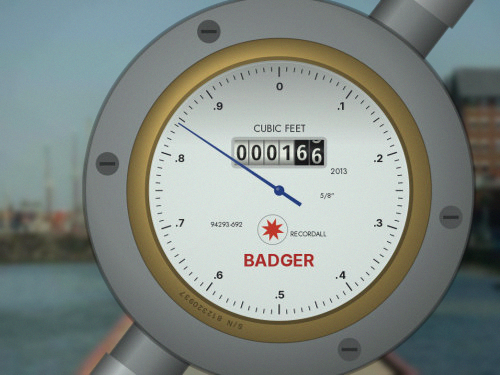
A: 165.84 ft³
